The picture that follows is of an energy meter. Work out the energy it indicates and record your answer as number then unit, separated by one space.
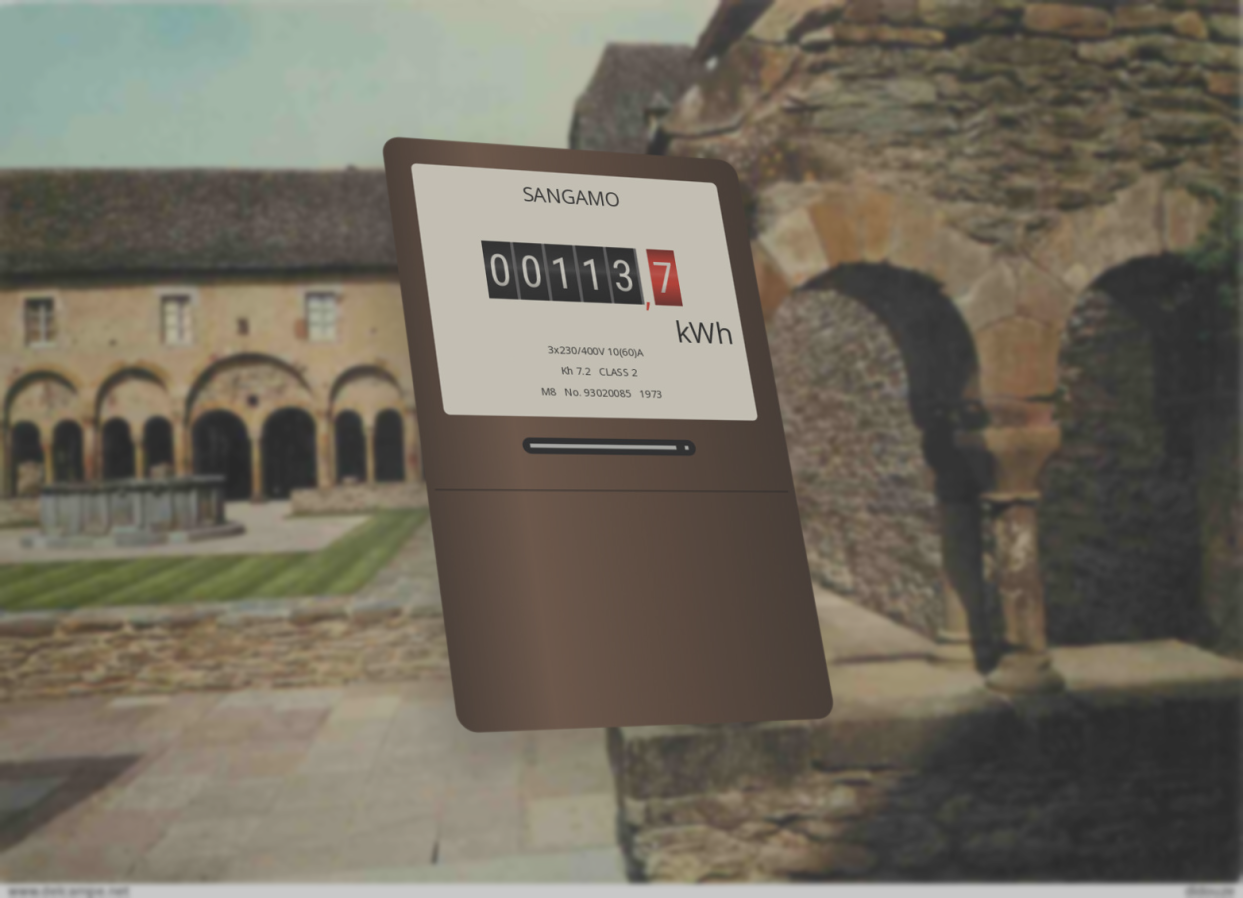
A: 113.7 kWh
